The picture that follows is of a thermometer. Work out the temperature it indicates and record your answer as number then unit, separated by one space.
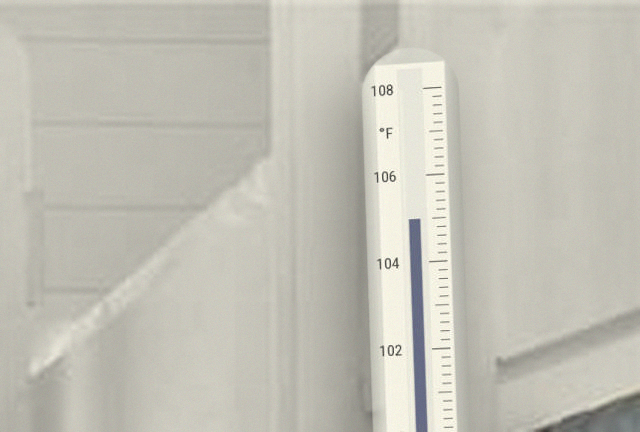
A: 105 °F
